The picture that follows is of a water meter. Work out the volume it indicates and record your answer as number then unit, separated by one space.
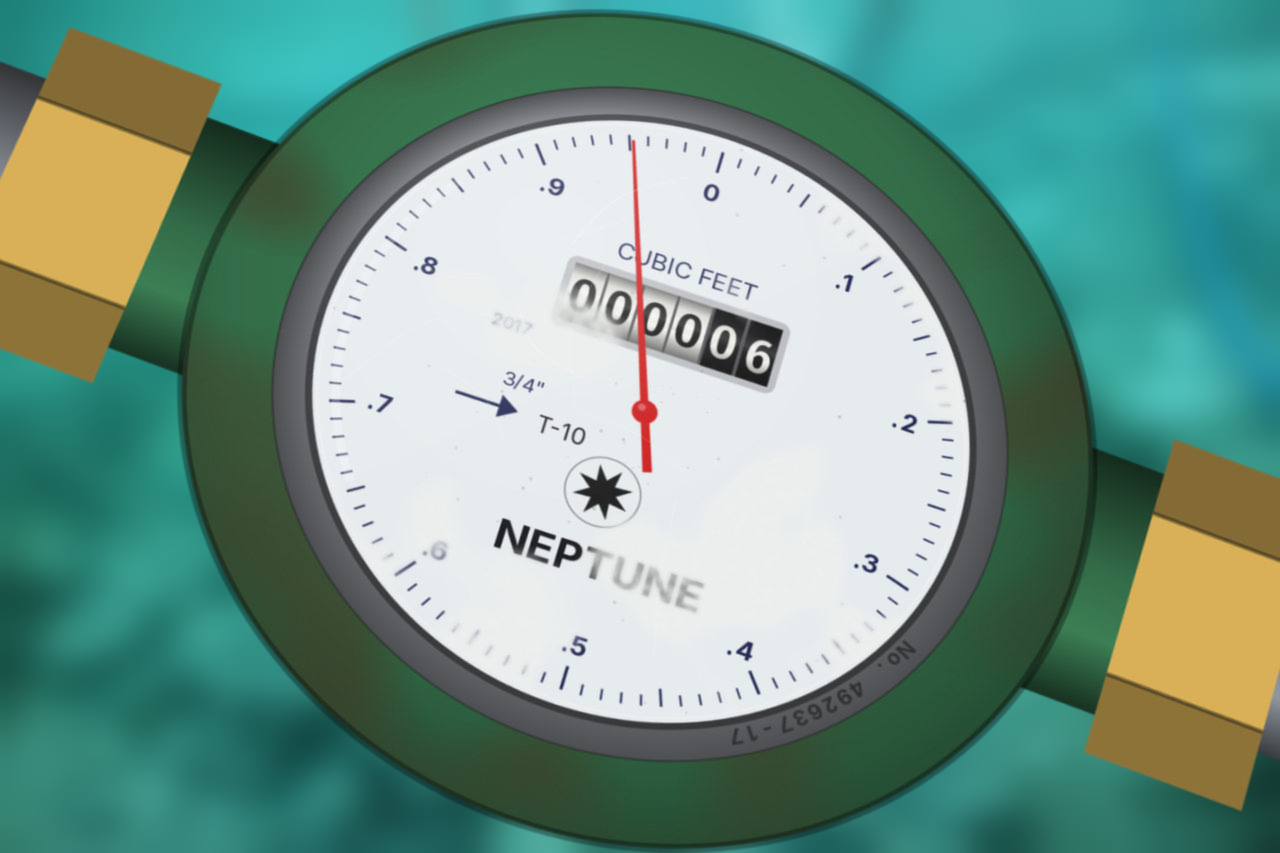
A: 5.95 ft³
